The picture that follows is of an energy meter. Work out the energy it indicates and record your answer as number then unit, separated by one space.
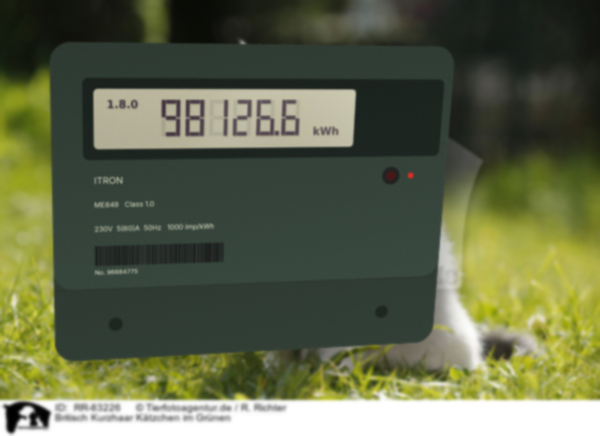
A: 98126.6 kWh
